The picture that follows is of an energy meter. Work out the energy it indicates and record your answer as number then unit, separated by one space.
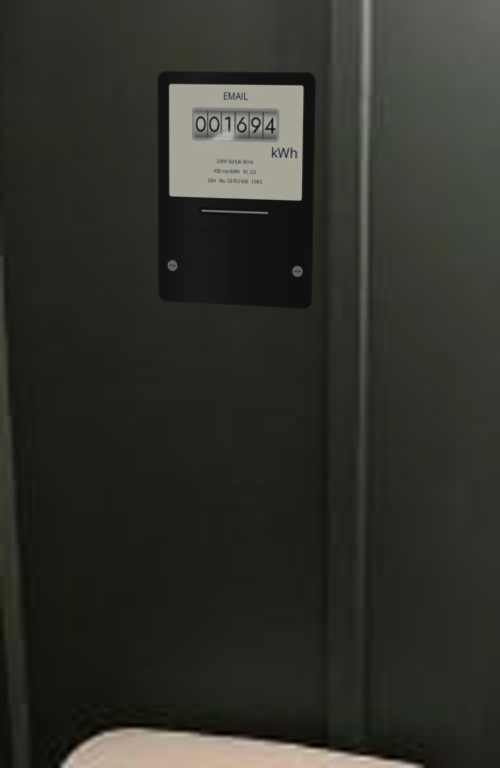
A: 1694 kWh
